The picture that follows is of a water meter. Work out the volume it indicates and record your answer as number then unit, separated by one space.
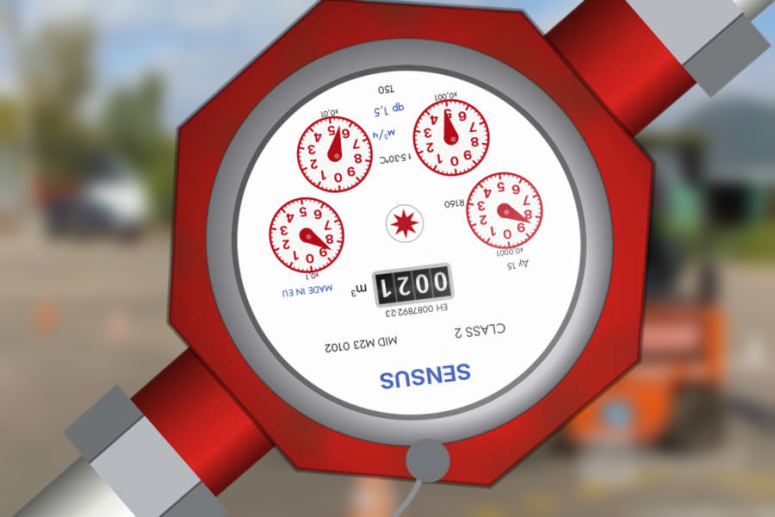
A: 21.8548 m³
